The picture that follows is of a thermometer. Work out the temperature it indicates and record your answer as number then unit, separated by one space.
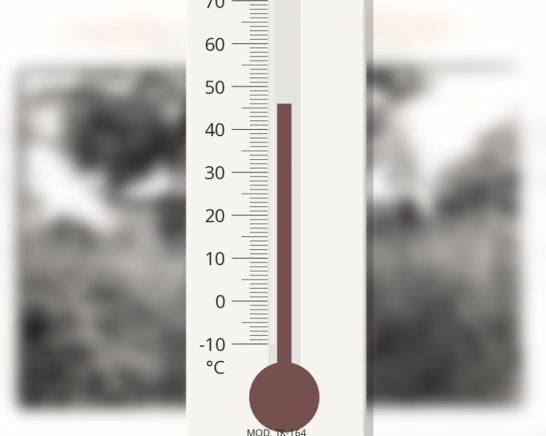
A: 46 °C
